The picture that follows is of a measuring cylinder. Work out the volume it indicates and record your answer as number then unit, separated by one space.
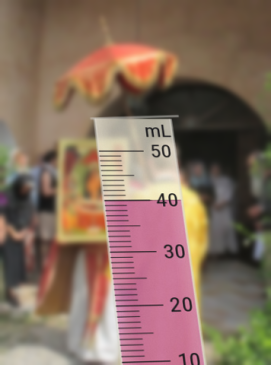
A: 40 mL
